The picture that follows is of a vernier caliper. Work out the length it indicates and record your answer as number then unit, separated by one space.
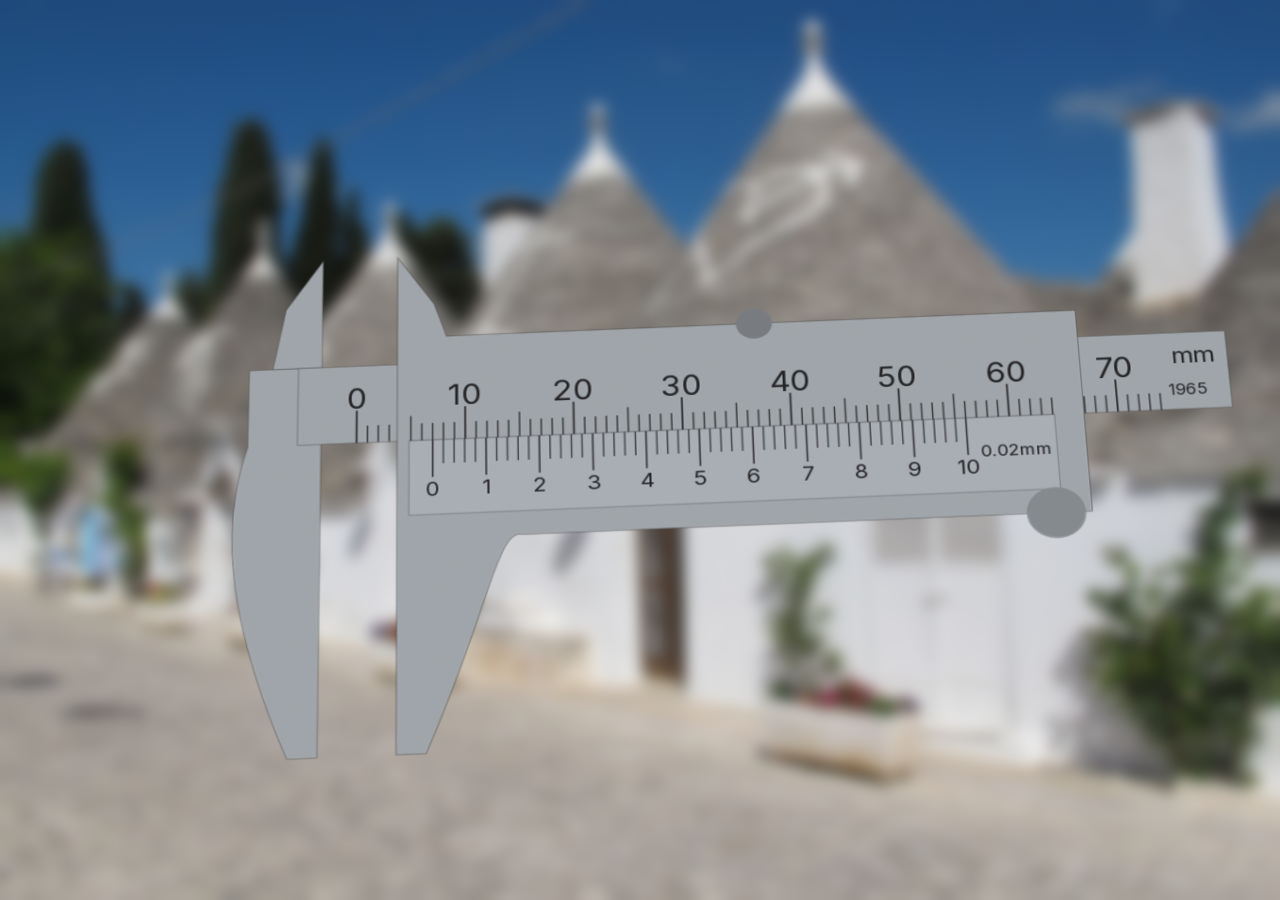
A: 7.0 mm
